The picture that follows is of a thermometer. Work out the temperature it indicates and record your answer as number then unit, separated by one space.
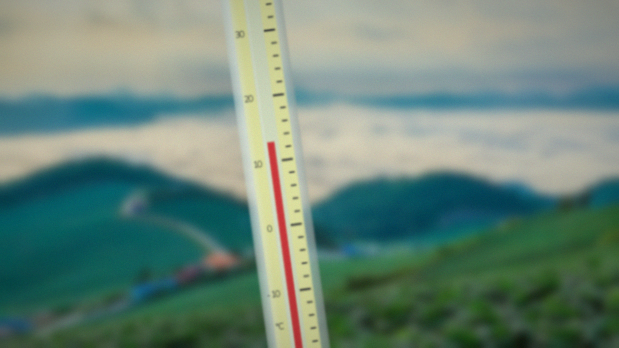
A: 13 °C
